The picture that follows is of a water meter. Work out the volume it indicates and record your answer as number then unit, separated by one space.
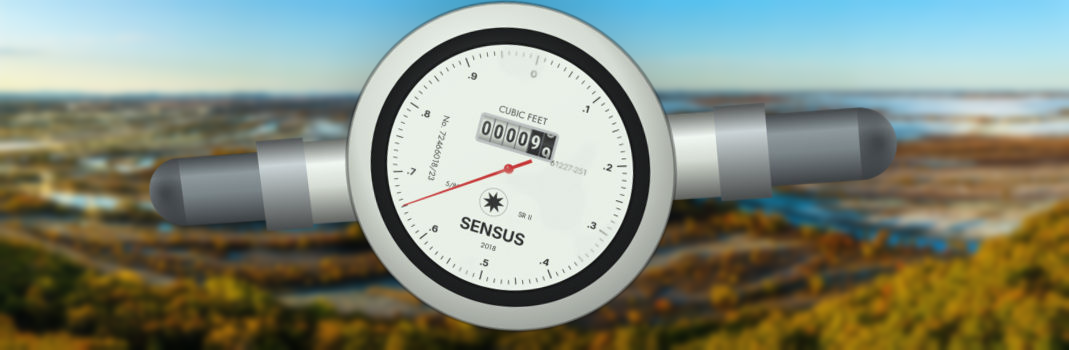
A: 98.65 ft³
